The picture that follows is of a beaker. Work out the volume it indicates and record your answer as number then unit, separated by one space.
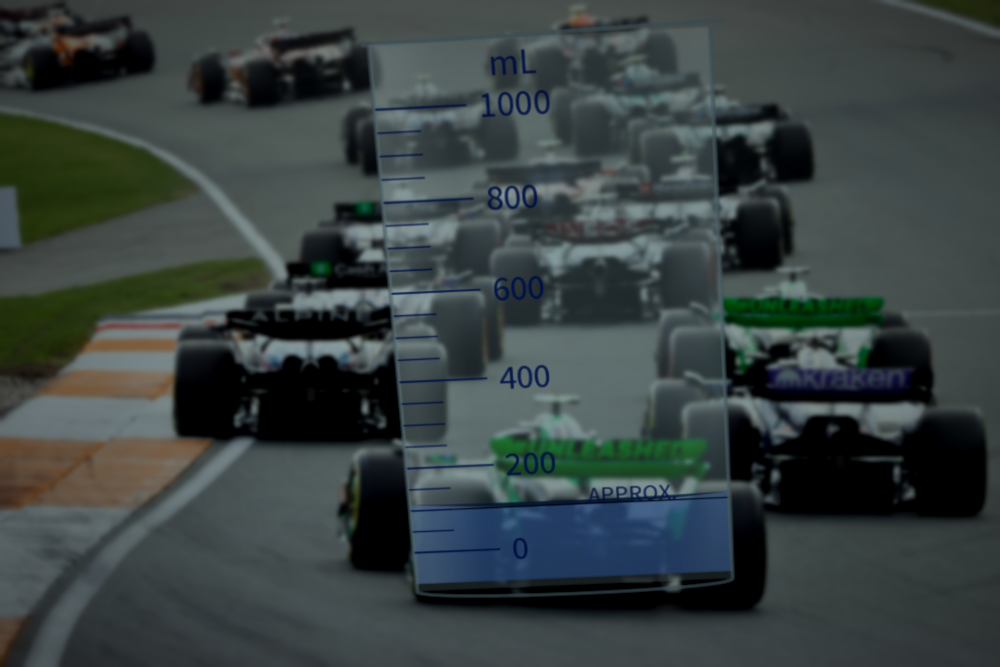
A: 100 mL
